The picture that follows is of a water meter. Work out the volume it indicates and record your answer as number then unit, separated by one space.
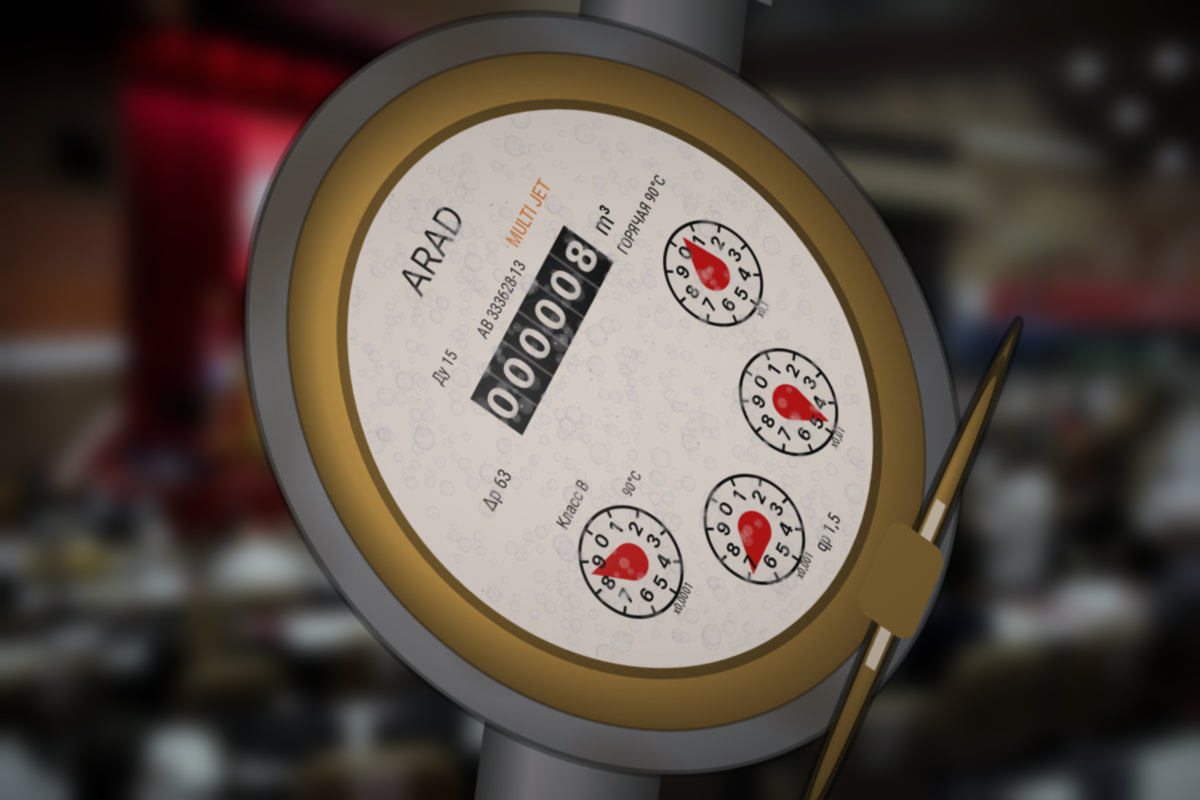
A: 8.0468 m³
